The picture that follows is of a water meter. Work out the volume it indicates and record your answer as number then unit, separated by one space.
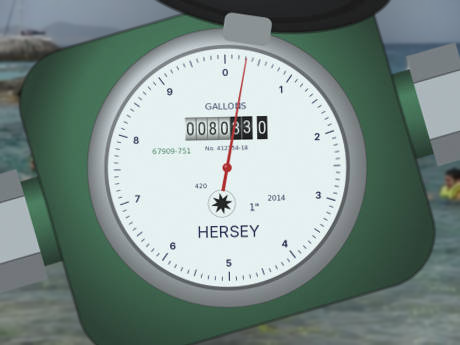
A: 80330.3 gal
